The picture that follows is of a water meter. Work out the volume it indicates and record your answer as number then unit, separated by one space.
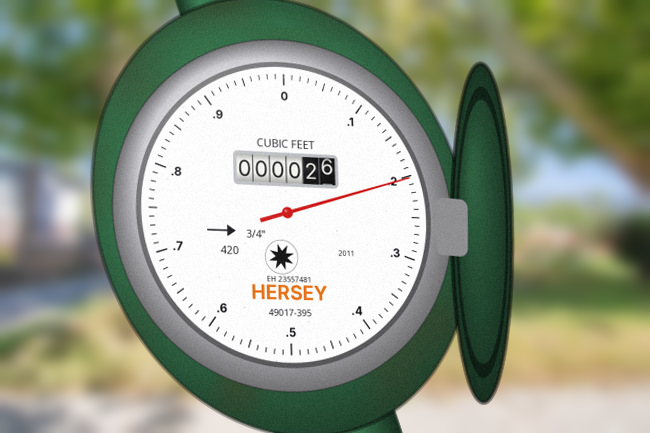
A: 26.20 ft³
